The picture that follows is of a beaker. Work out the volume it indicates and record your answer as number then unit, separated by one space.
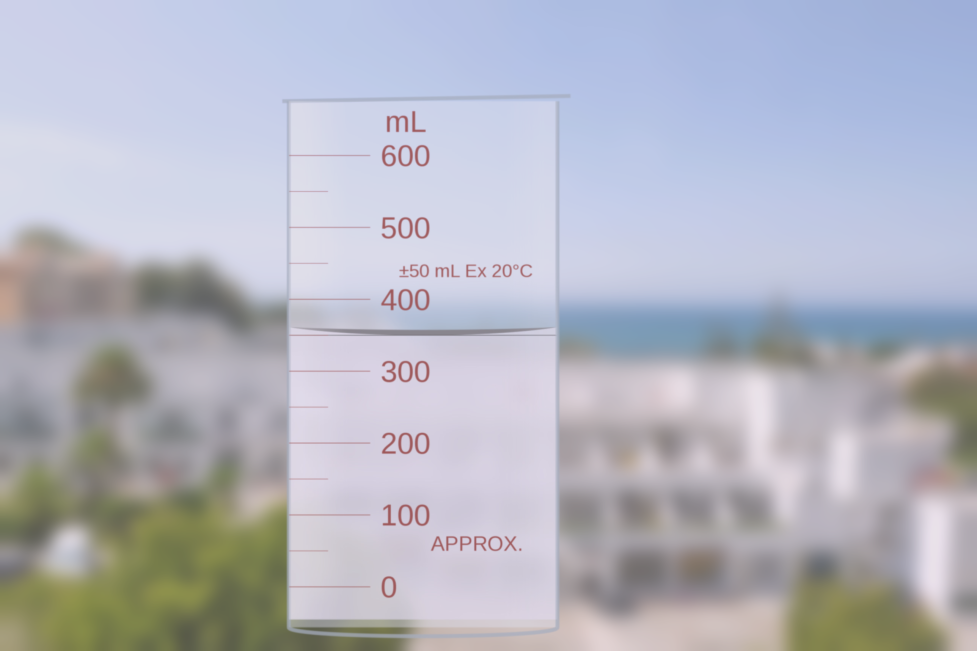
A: 350 mL
